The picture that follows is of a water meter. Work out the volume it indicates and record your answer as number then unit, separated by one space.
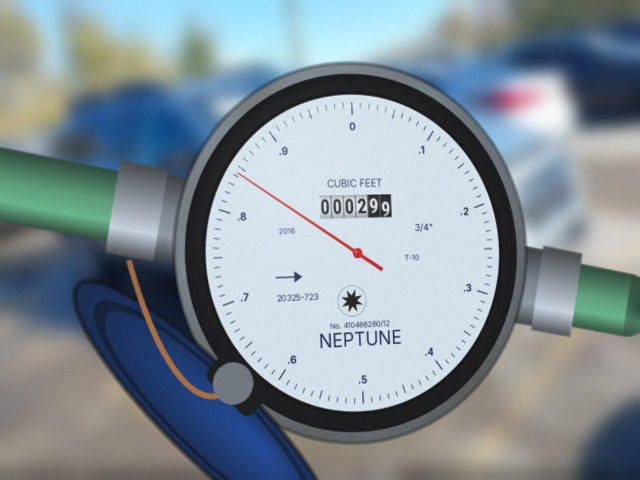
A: 298.84 ft³
